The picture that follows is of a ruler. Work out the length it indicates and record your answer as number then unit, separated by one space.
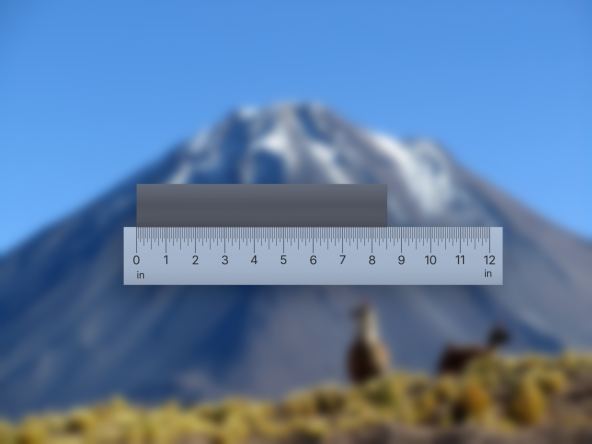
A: 8.5 in
